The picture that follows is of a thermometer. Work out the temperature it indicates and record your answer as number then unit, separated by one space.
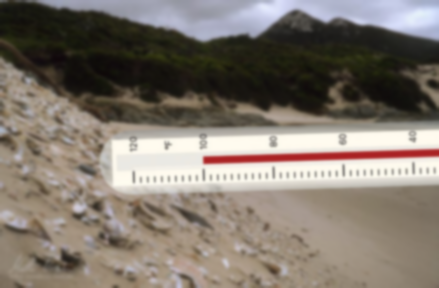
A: 100 °F
